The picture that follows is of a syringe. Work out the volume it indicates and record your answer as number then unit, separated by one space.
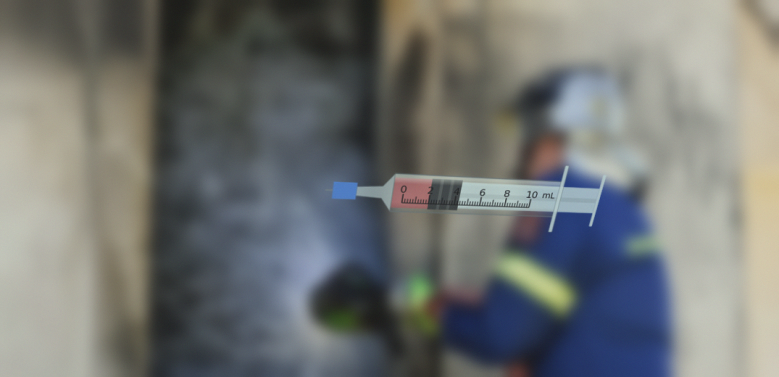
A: 2 mL
